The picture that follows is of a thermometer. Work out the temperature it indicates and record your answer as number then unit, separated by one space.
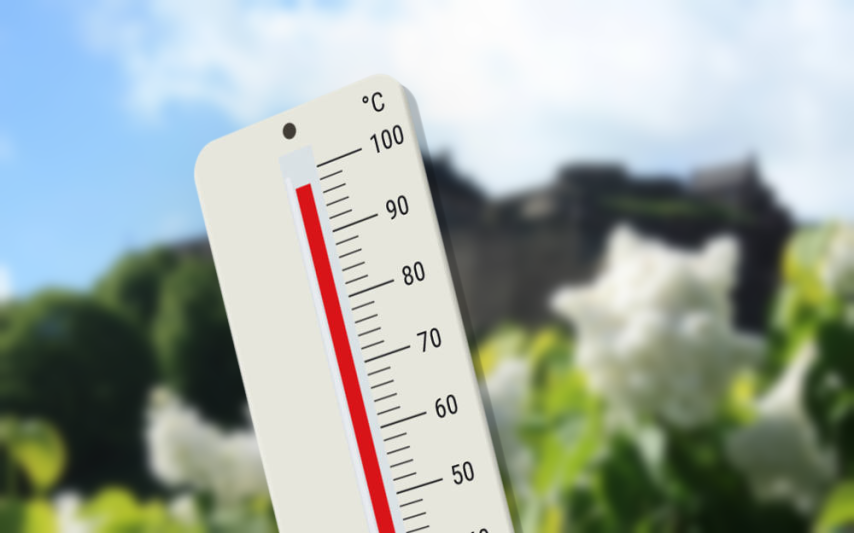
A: 98 °C
